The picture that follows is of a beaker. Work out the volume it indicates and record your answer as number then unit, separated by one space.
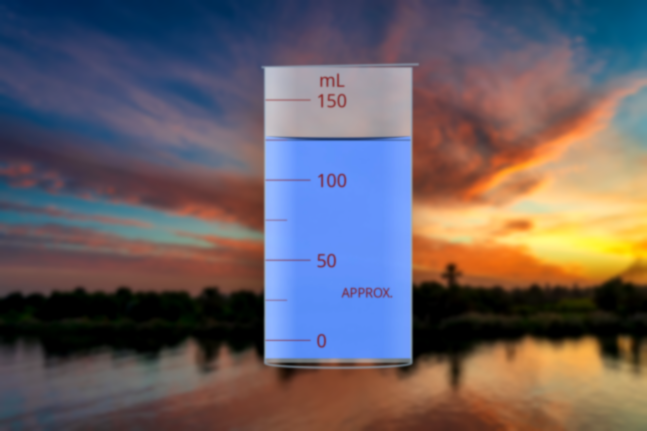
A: 125 mL
